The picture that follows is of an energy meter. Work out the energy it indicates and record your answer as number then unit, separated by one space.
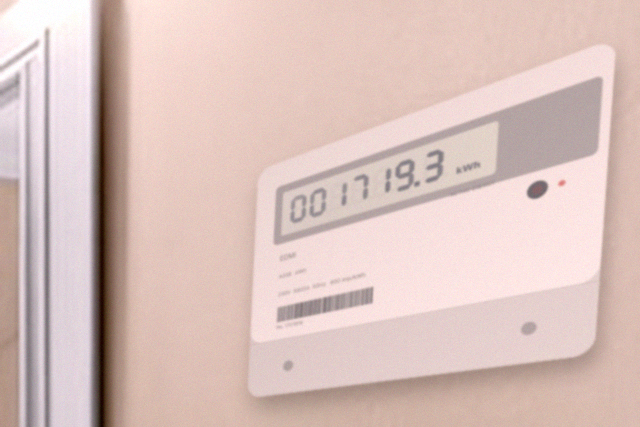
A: 1719.3 kWh
